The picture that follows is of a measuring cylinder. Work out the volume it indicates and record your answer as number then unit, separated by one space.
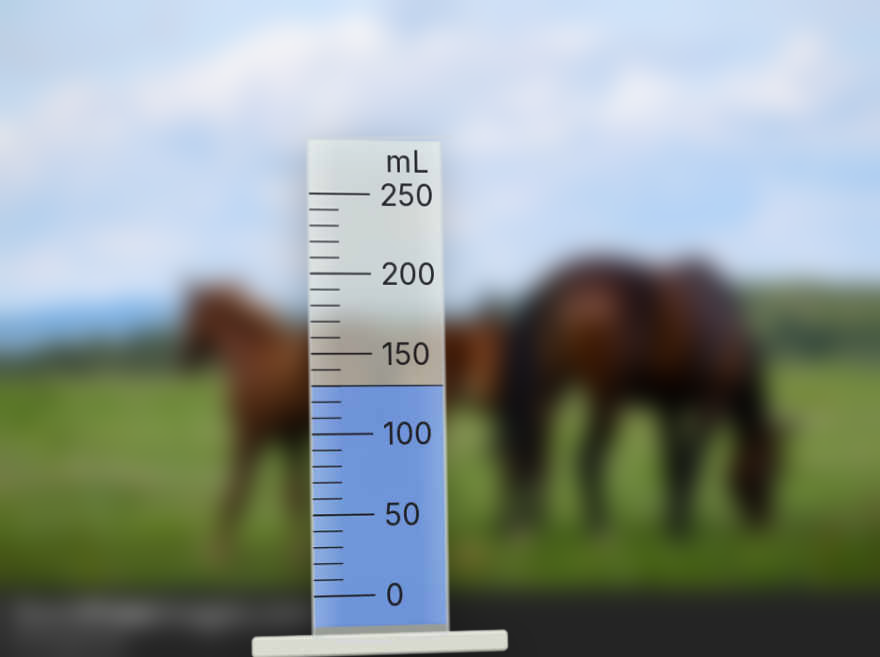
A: 130 mL
